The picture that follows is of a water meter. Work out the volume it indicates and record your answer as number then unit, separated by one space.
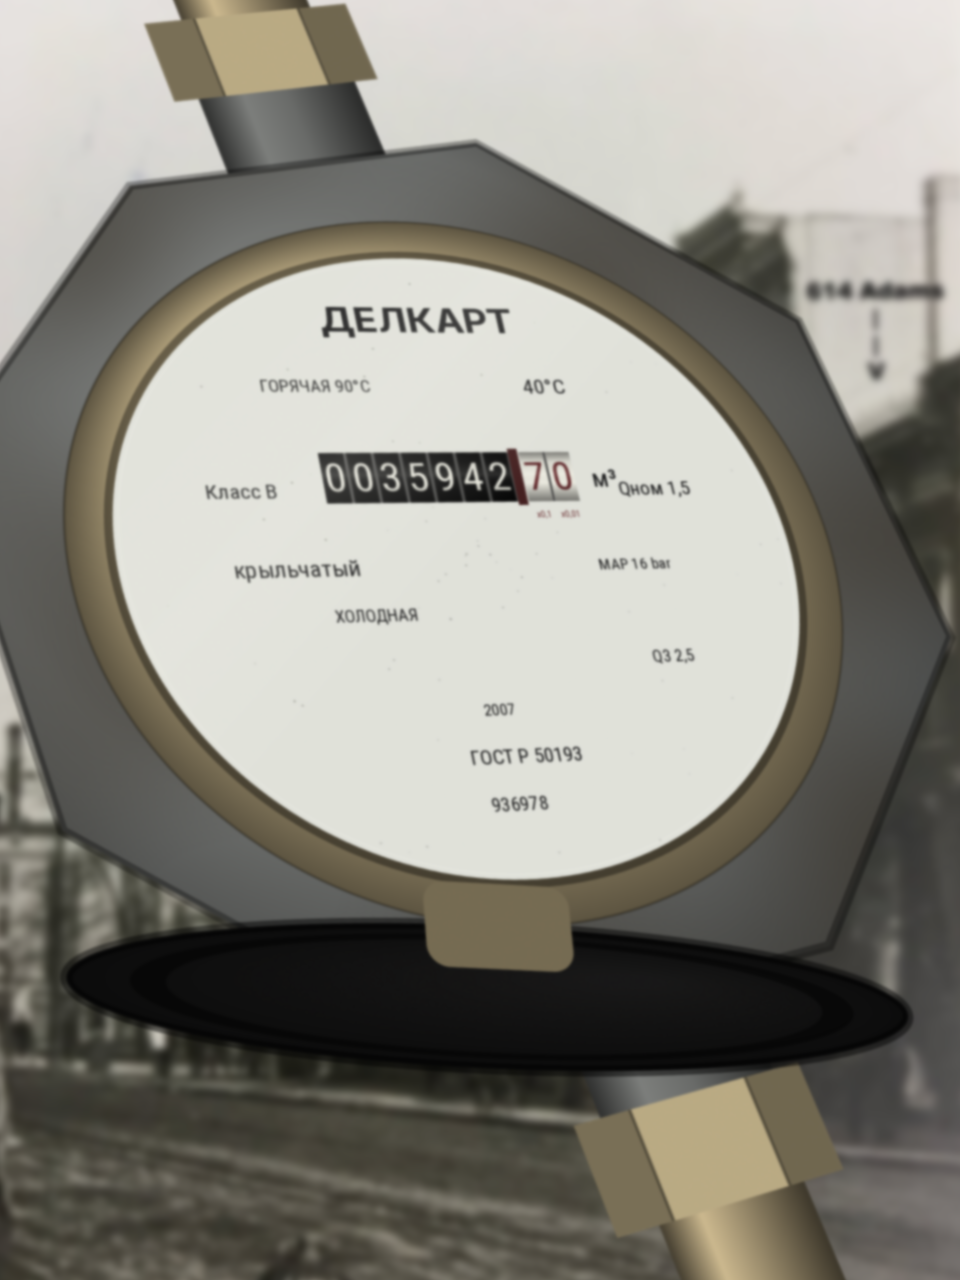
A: 35942.70 m³
